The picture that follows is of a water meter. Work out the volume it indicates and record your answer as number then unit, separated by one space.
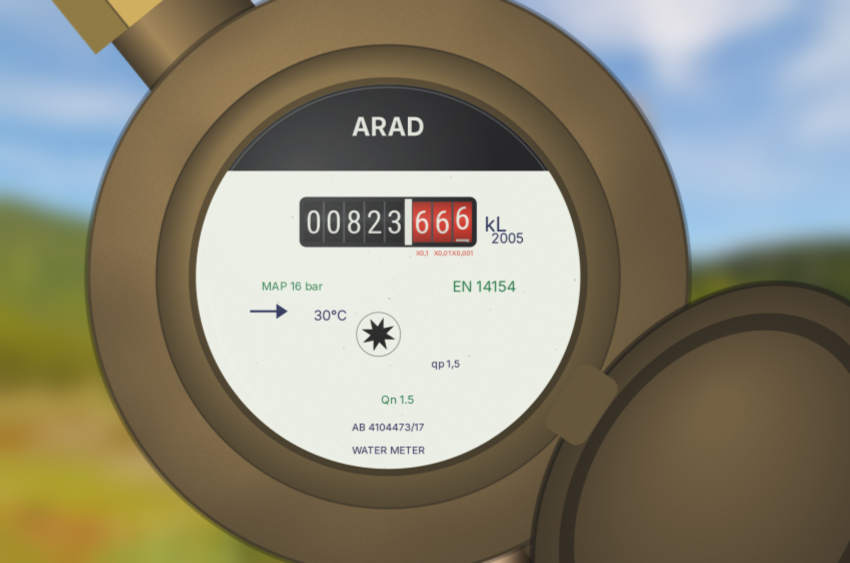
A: 823.666 kL
